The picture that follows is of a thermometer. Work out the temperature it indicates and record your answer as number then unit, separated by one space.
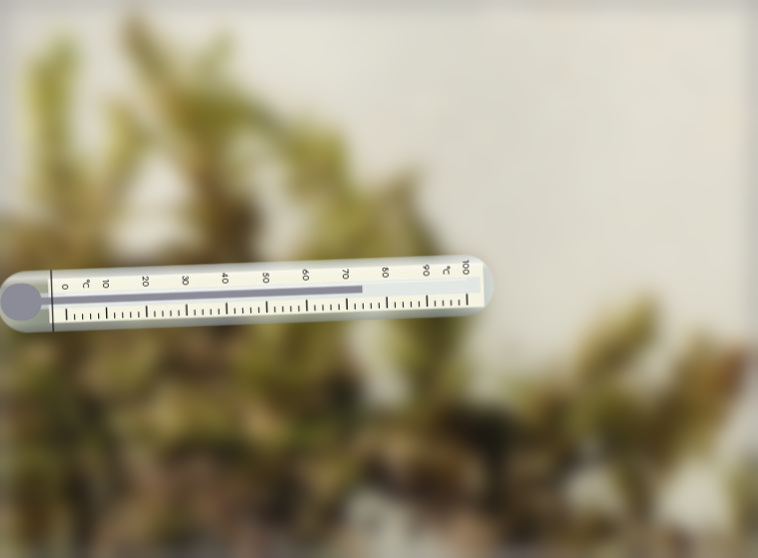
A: 74 °C
